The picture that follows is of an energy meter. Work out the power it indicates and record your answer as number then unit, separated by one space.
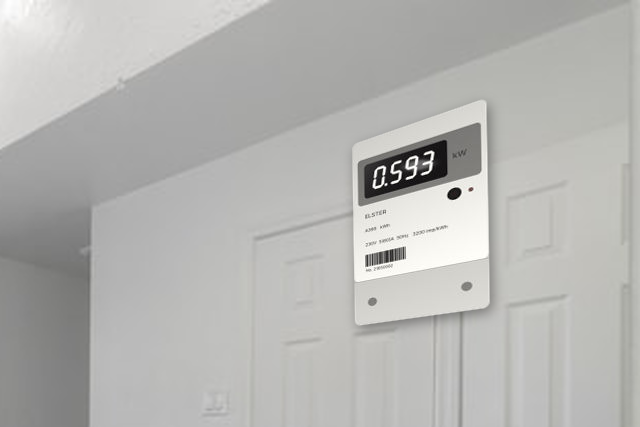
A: 0.593 kW
